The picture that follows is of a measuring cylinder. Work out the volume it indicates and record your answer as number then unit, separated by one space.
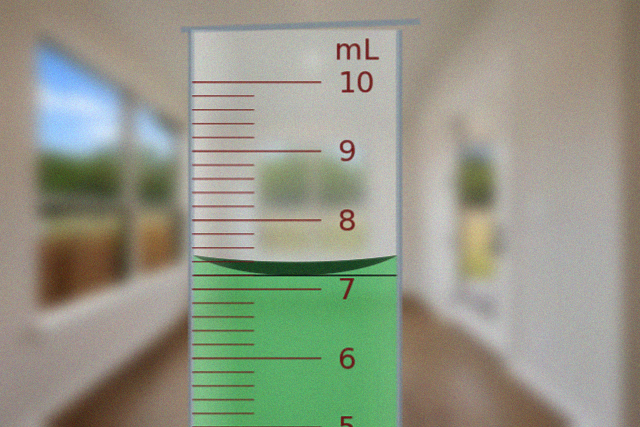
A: 7.2 mL
